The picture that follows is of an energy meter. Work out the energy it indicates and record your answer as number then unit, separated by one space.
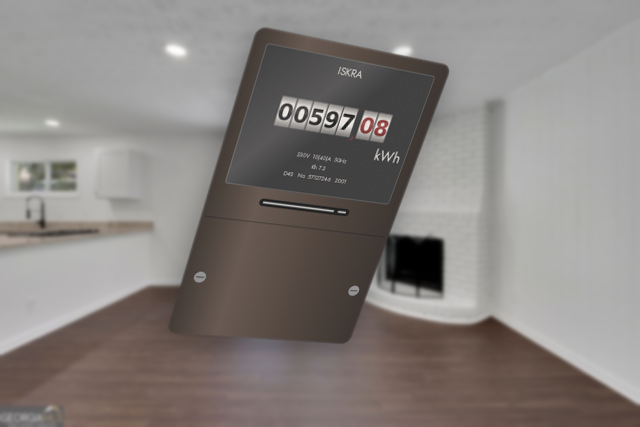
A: 597.08 kWh
